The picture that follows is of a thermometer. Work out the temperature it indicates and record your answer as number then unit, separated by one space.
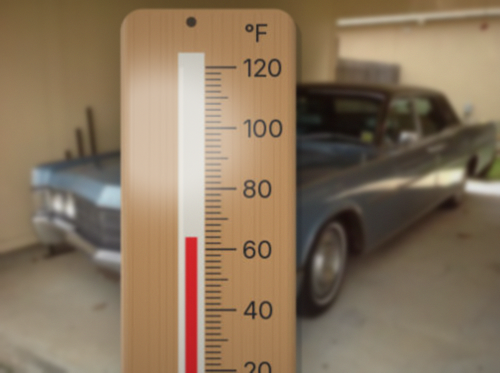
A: 64 °F
